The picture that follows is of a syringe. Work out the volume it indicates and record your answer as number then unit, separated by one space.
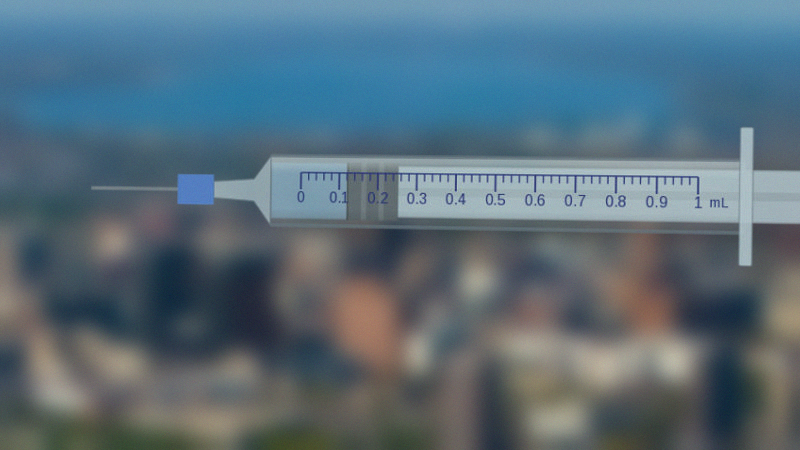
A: 0.12 mL
